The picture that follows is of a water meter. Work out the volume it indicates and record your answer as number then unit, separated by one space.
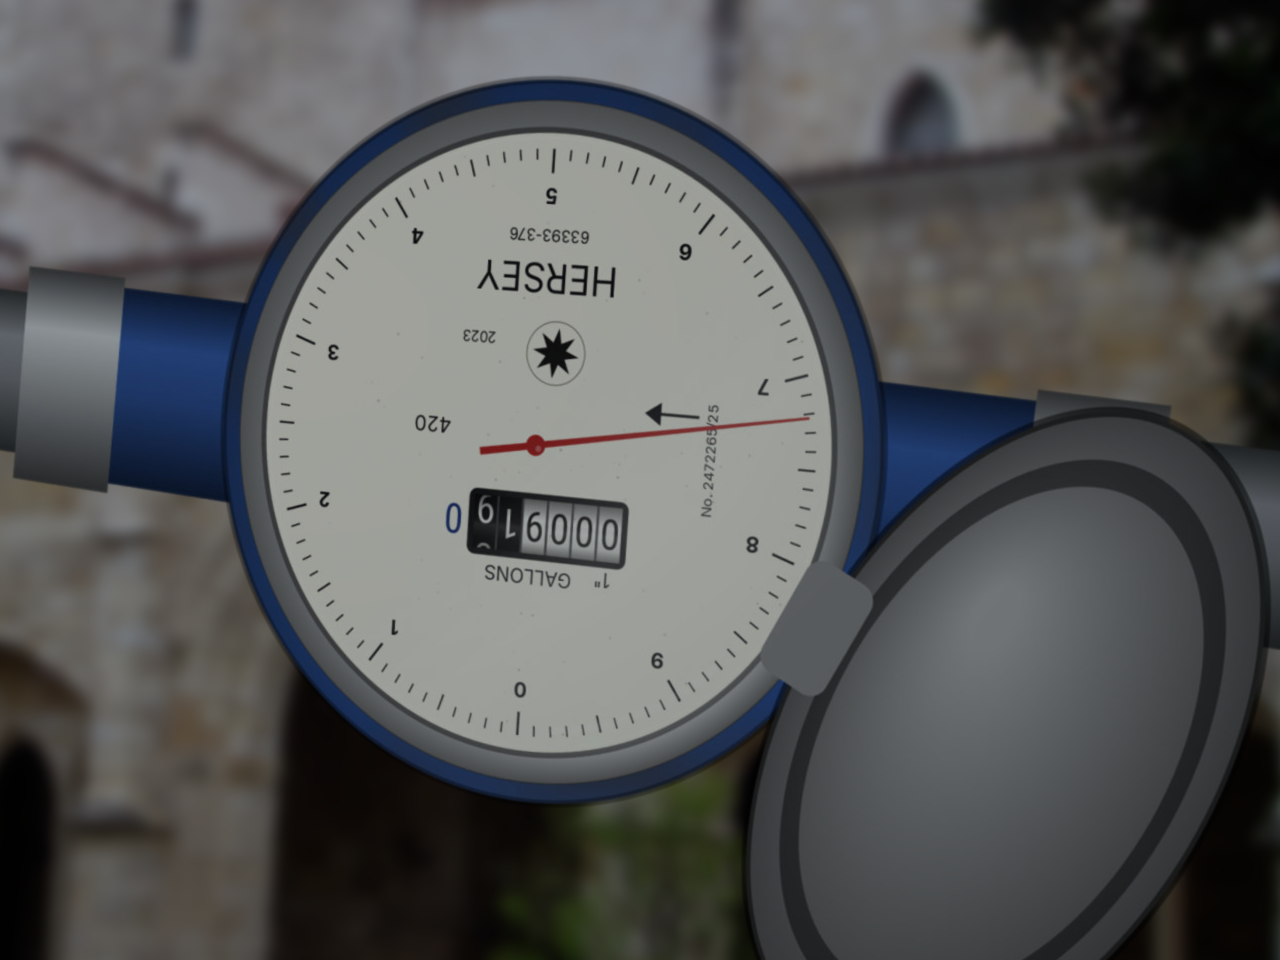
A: 9187.2 gal
